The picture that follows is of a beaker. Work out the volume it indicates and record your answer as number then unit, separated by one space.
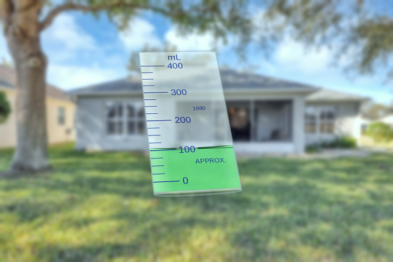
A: 100 mL
